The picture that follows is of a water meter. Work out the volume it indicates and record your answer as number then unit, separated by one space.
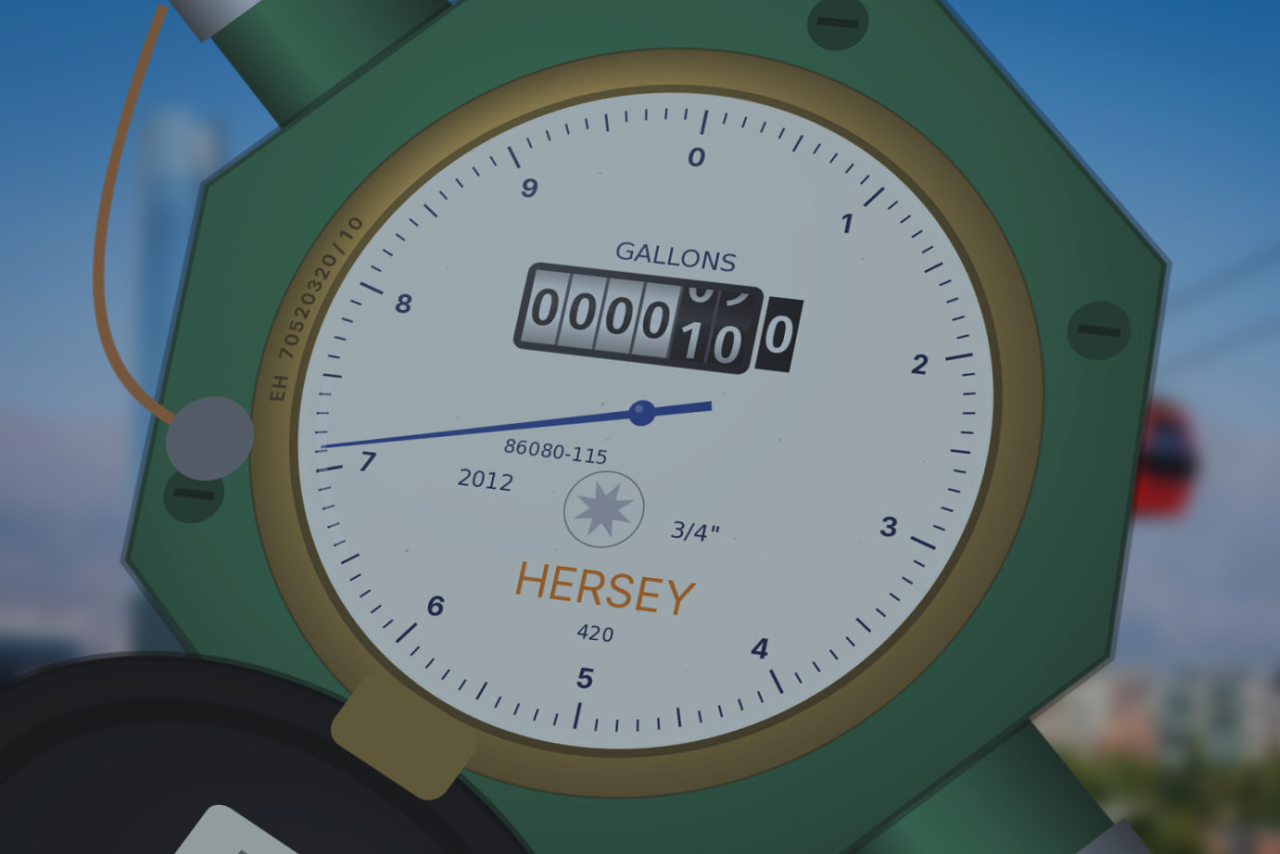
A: 97.1 gal
